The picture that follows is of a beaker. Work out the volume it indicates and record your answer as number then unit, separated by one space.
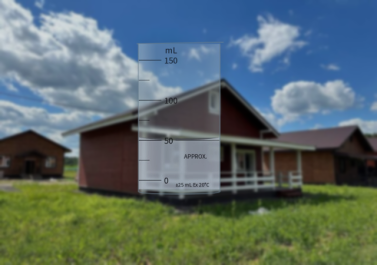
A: 50 mL
